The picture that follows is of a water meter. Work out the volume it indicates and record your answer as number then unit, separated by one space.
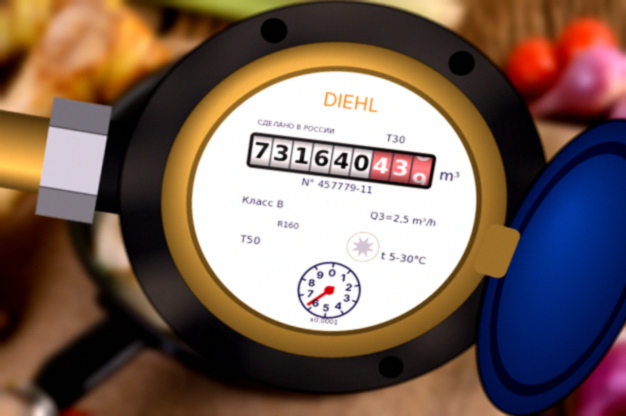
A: 731640.4386 m³
